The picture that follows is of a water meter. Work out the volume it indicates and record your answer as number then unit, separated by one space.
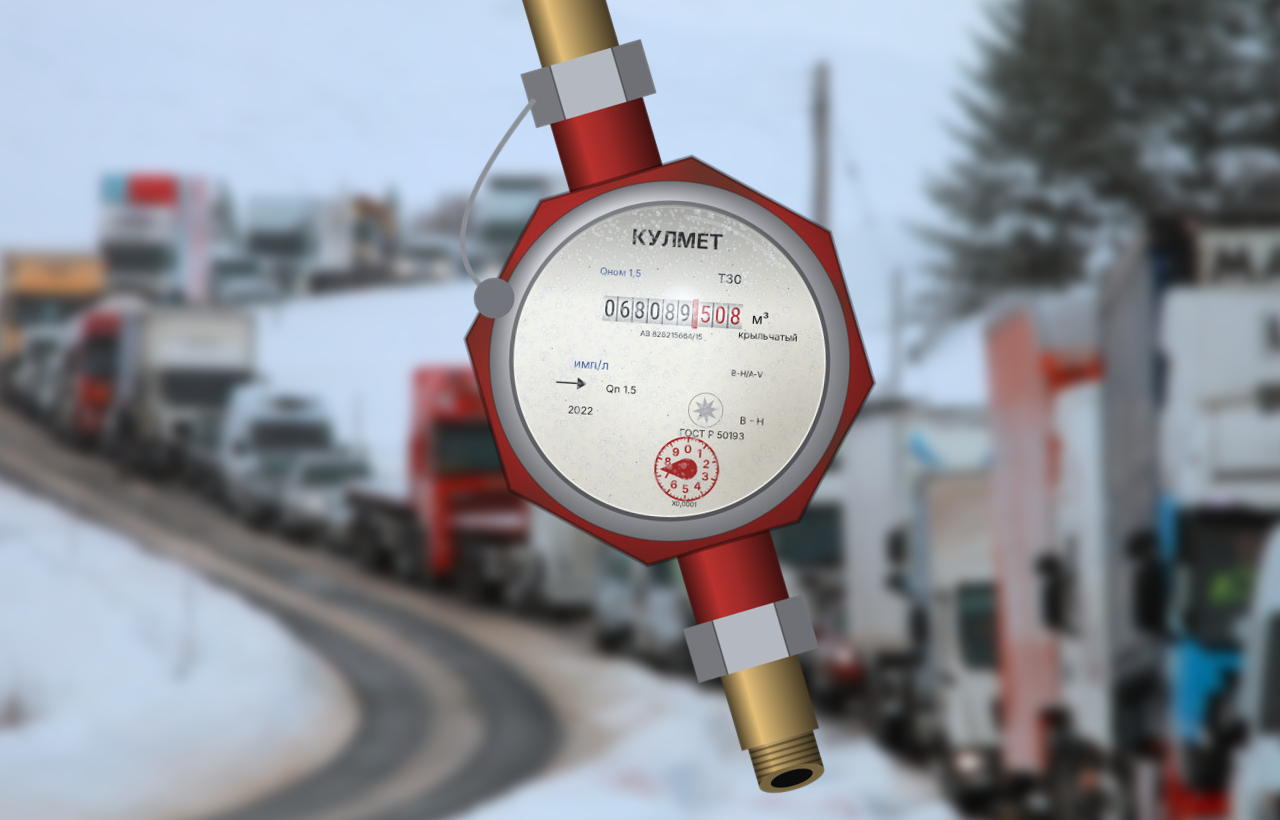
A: 68089.5087 m³
